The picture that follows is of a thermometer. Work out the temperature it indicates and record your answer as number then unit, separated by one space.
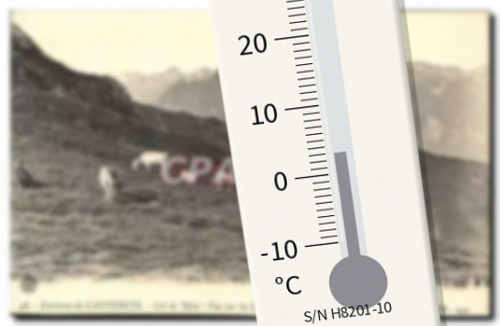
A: 3 °C
